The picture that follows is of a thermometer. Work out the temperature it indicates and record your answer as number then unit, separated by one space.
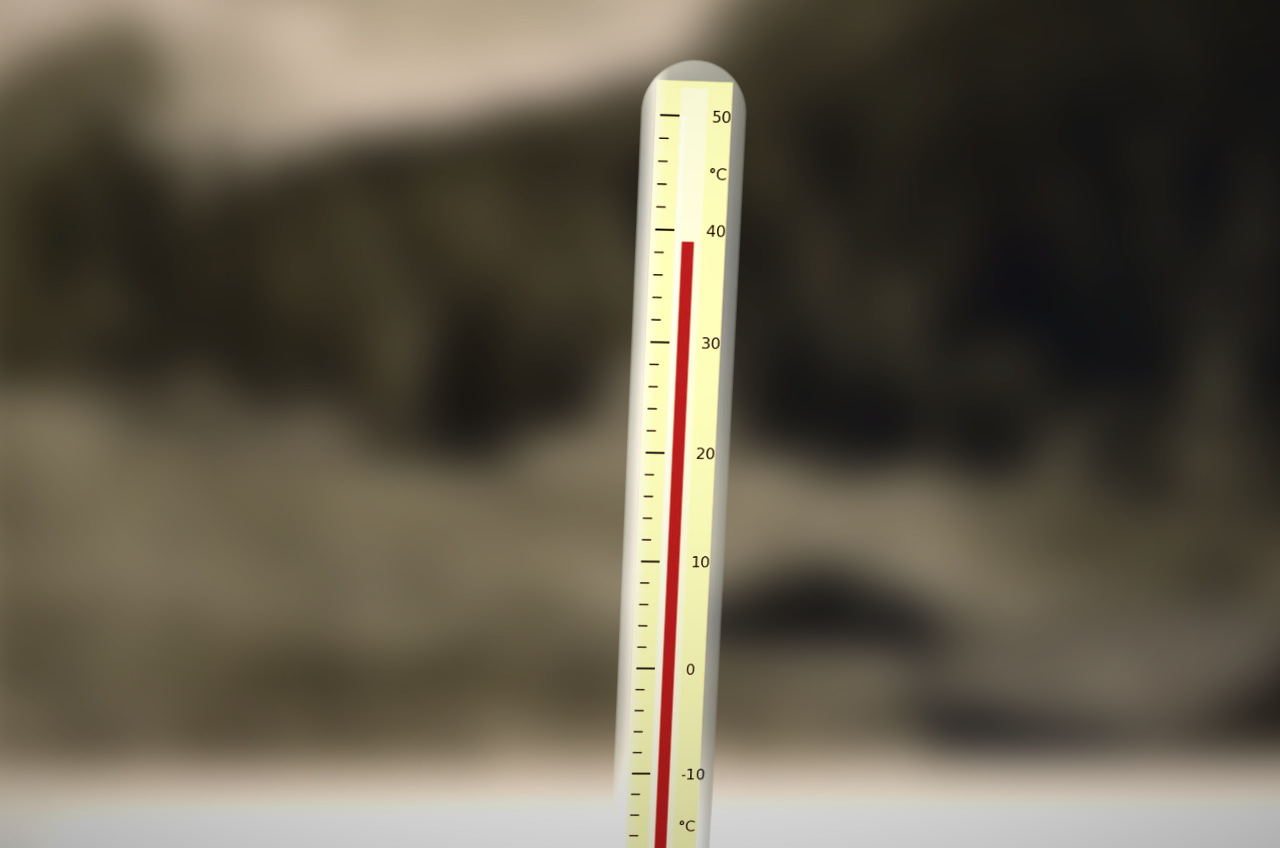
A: 39 °C
